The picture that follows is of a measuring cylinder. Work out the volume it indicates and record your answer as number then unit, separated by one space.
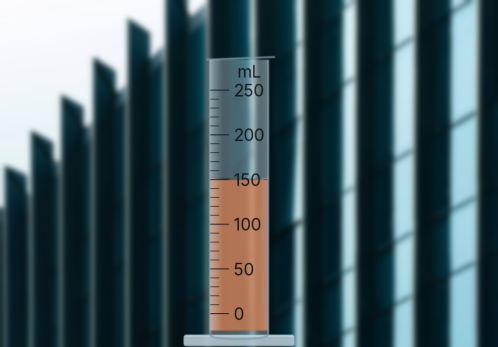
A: 150 mL
